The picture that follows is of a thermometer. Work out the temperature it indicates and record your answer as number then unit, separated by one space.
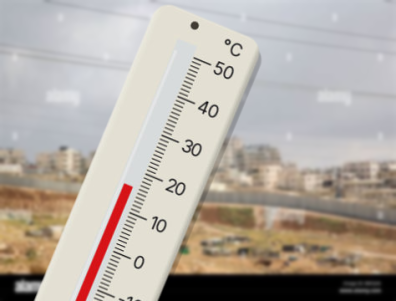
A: 16 °C
